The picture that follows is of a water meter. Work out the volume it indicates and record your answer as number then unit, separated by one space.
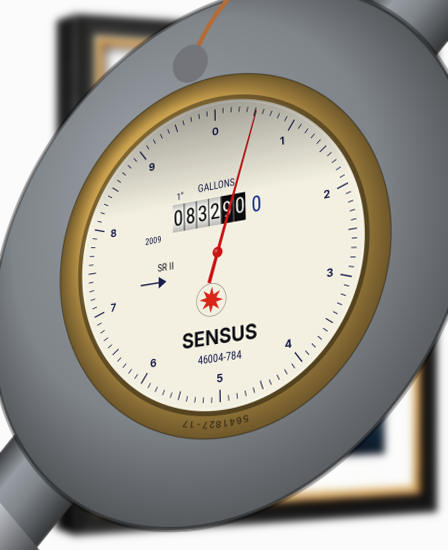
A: 832900.5 gal
